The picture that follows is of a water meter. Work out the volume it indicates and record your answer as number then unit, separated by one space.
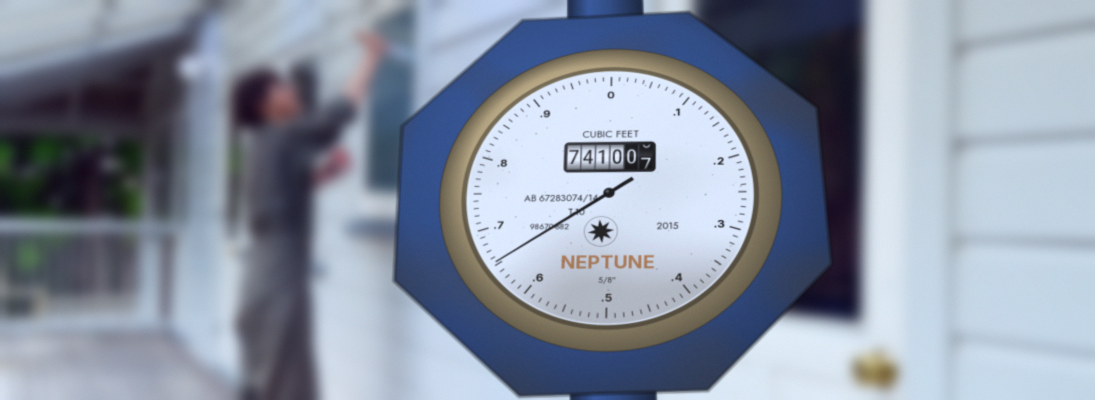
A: 741006.65 ft³
